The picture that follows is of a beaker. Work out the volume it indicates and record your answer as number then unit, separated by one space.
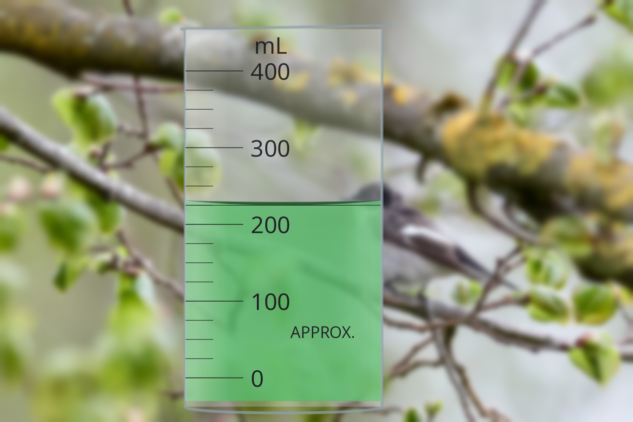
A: 225 mL
